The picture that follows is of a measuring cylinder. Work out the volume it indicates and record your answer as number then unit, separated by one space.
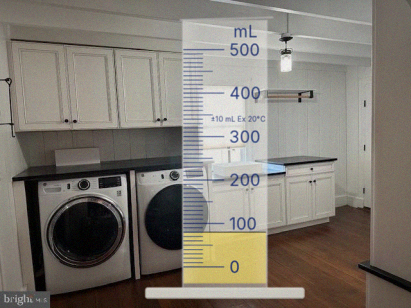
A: 80 mL
